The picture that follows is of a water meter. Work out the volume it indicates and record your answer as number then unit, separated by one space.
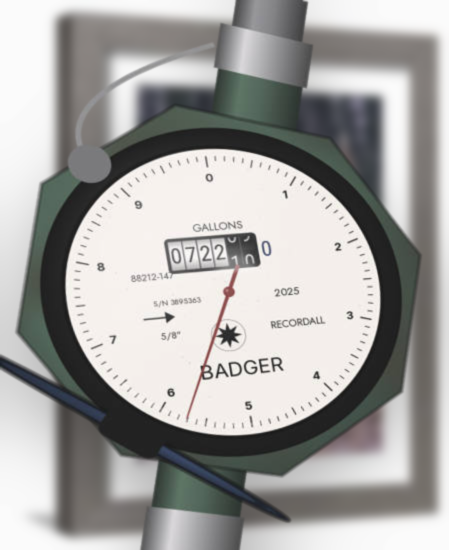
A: 722095.7 gal
